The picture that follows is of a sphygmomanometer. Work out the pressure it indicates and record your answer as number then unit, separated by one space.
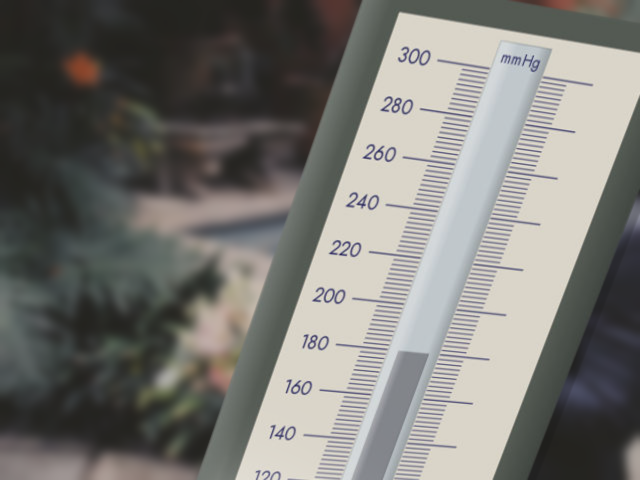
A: 180 mmHg
